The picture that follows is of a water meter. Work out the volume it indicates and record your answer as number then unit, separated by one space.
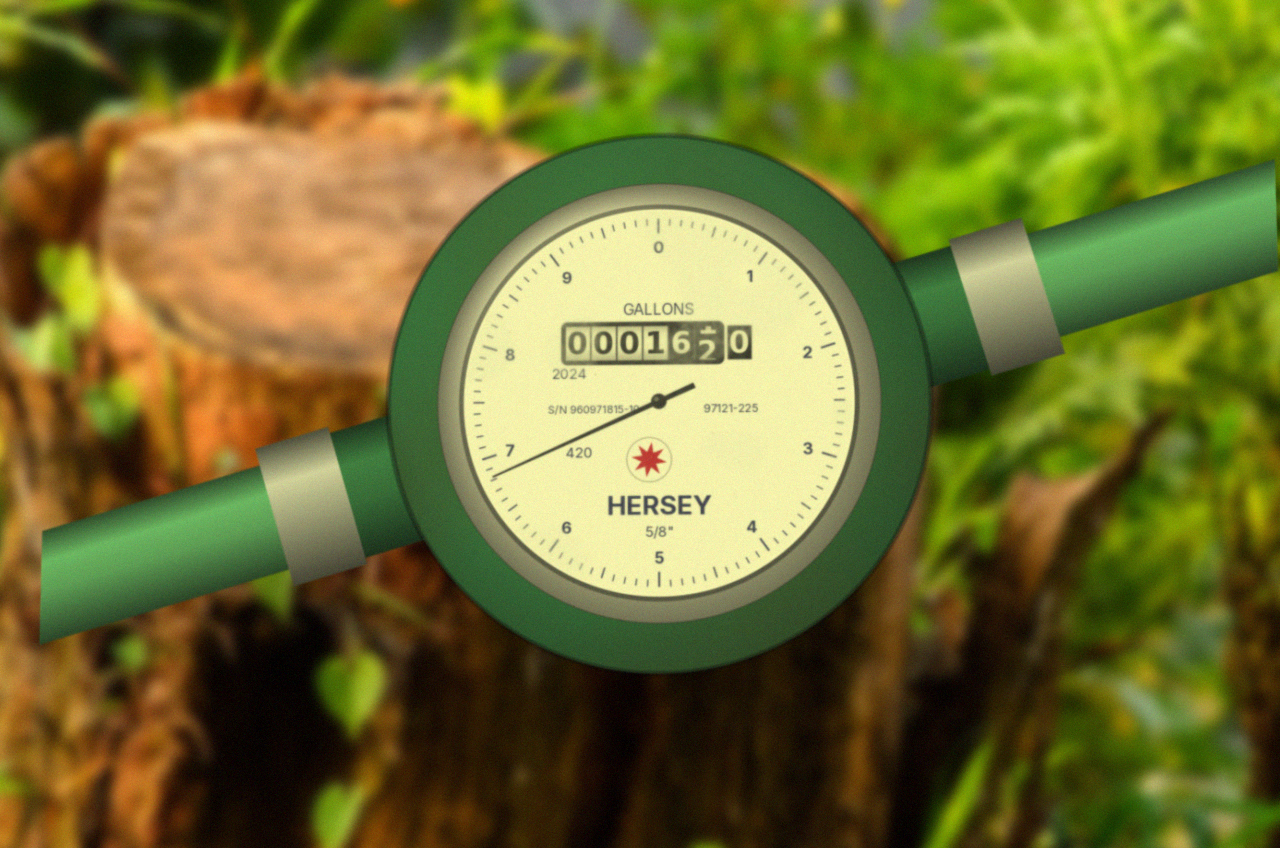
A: 1616.8 gal
